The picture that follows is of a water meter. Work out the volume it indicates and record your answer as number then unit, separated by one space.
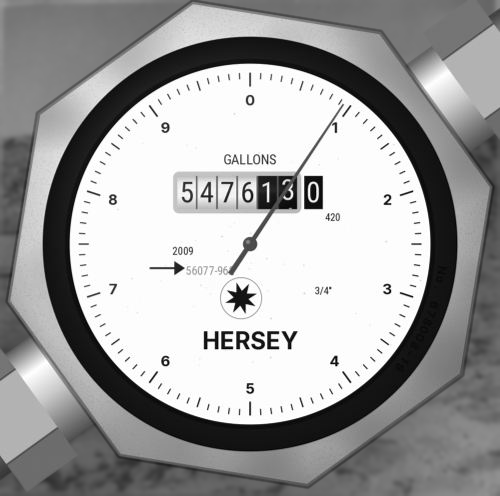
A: 5476130.9 gal
